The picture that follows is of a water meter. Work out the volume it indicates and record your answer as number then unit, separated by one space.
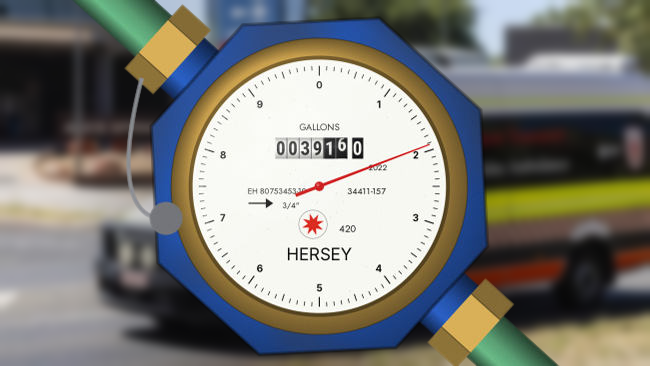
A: 39161.9 gal
